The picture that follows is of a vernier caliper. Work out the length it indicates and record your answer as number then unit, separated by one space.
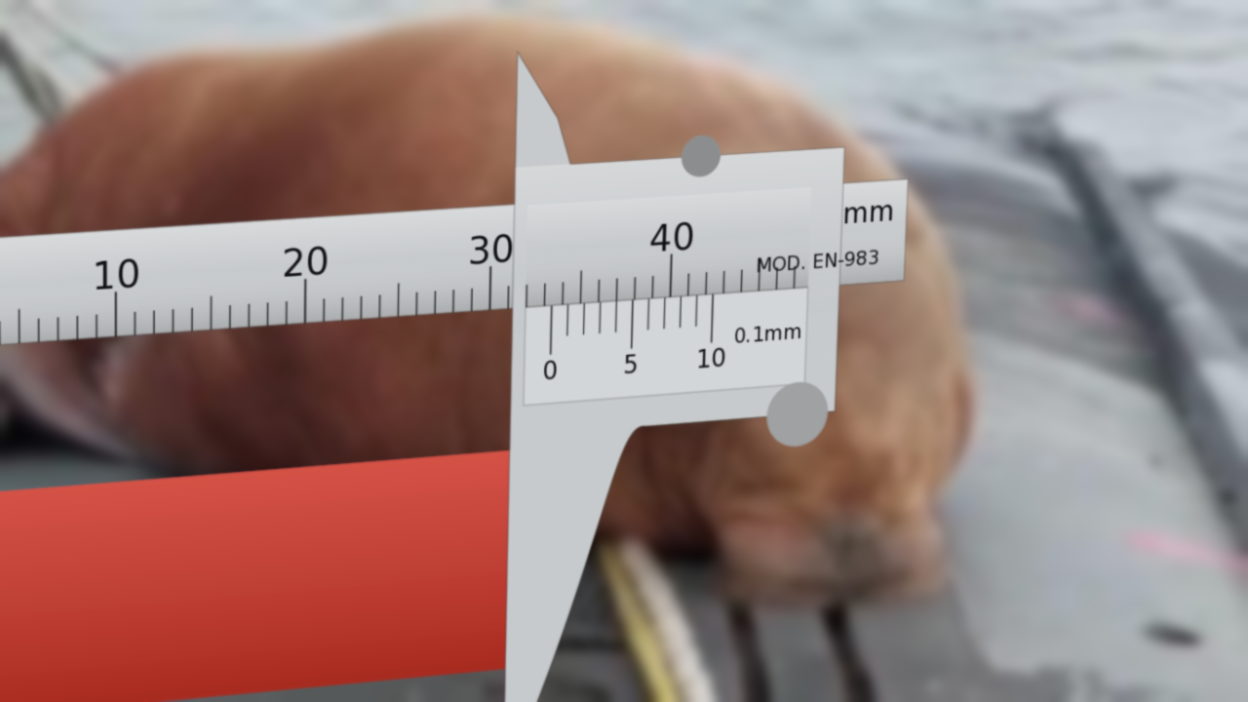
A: 33.4 mm
